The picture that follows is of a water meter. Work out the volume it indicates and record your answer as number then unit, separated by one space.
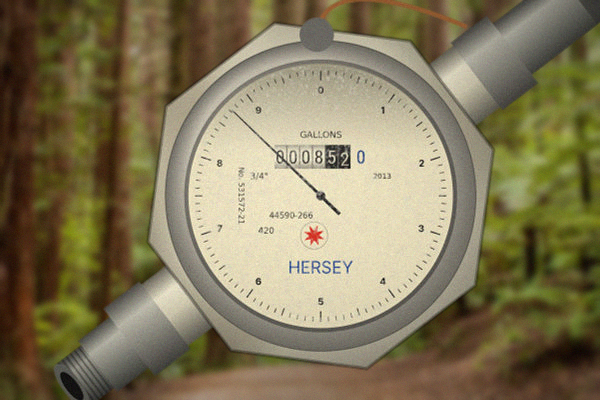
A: 8518.7 gal
